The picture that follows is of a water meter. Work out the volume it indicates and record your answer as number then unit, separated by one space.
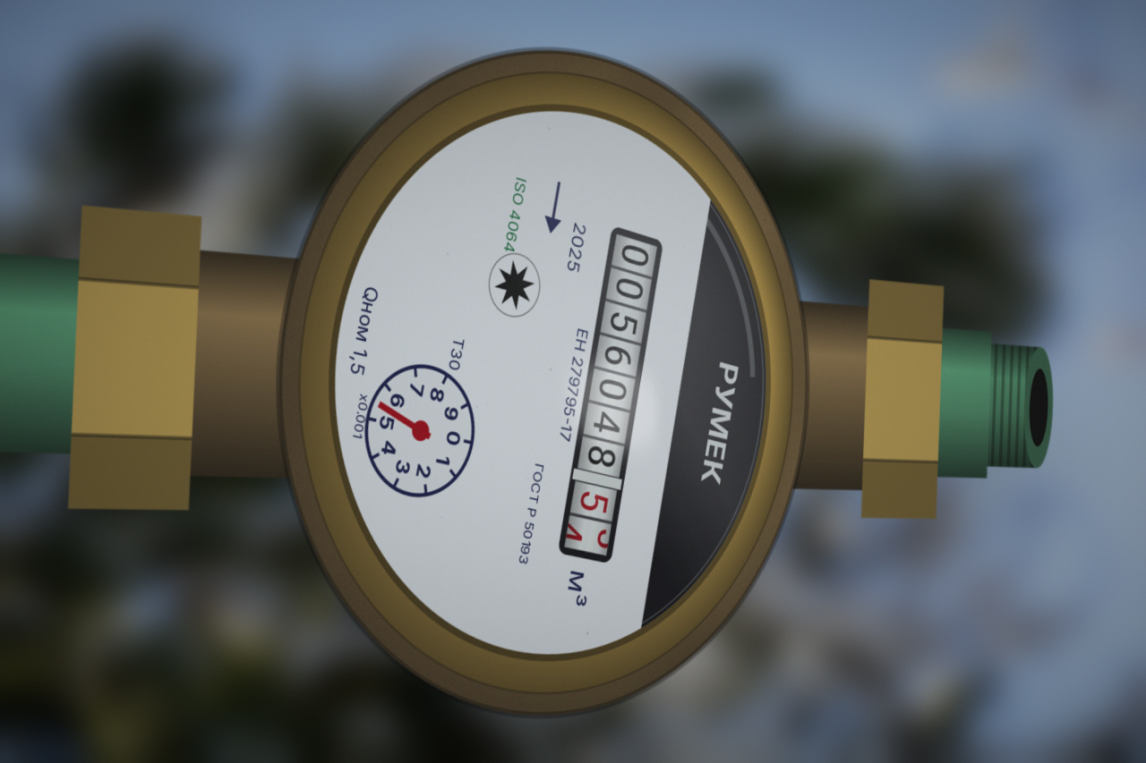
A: 56048.535 m³
